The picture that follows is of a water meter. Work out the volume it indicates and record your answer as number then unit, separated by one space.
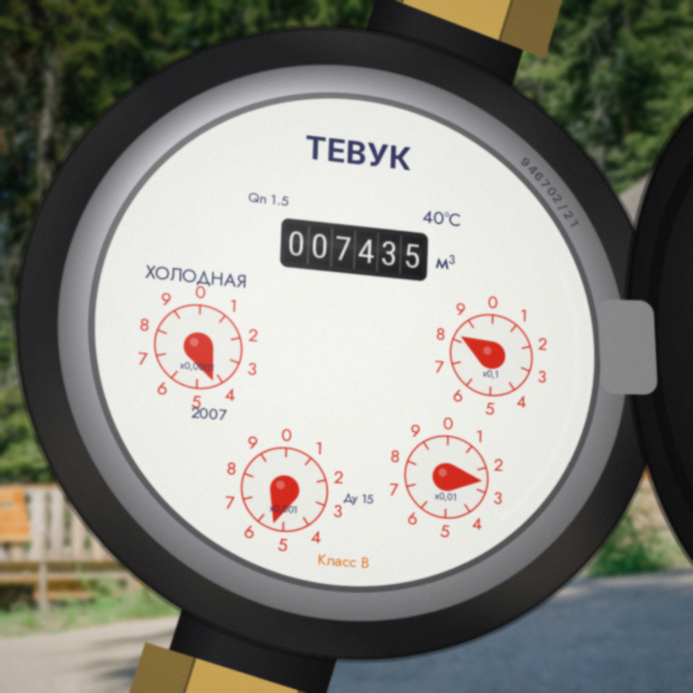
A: 7435.8254 m³
